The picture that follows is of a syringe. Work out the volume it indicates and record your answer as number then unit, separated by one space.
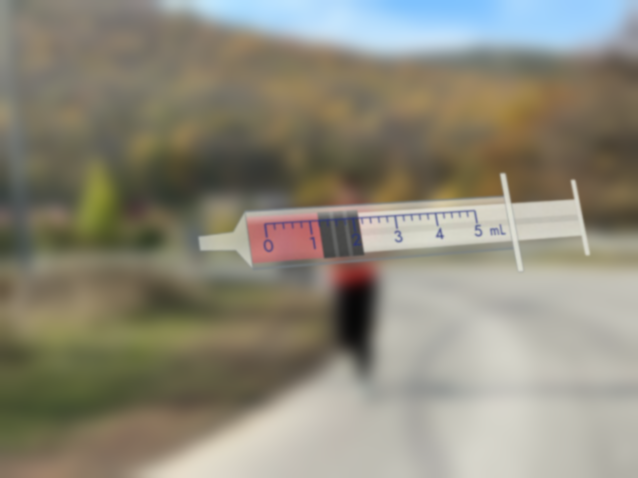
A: 1.2 mL
